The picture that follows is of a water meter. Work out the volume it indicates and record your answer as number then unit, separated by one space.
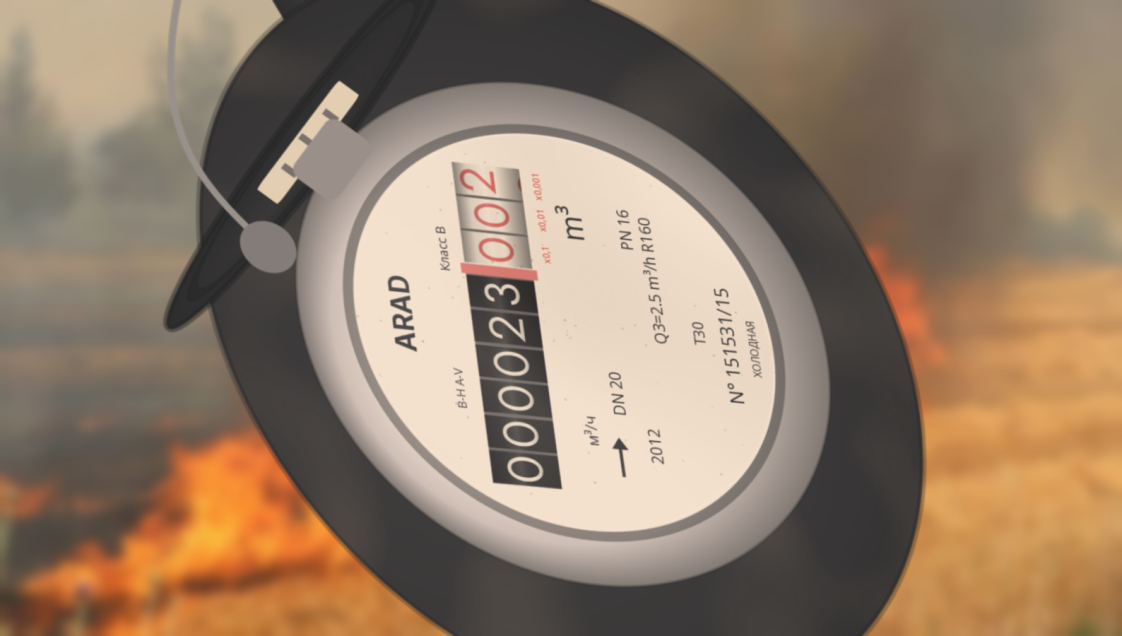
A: 23.002 m³
